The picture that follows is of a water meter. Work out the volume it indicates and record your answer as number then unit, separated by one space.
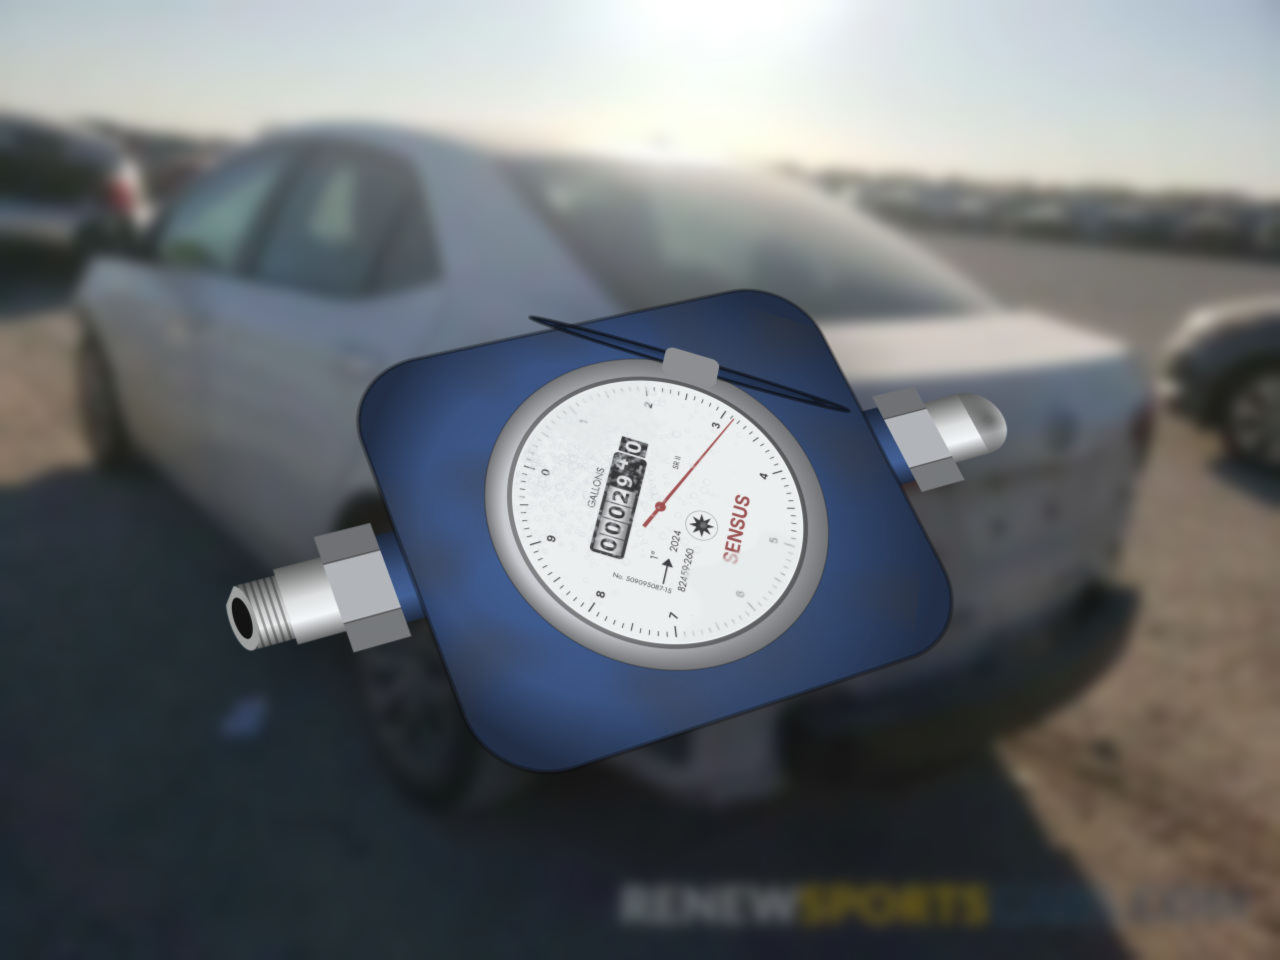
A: 2943.1 gal
